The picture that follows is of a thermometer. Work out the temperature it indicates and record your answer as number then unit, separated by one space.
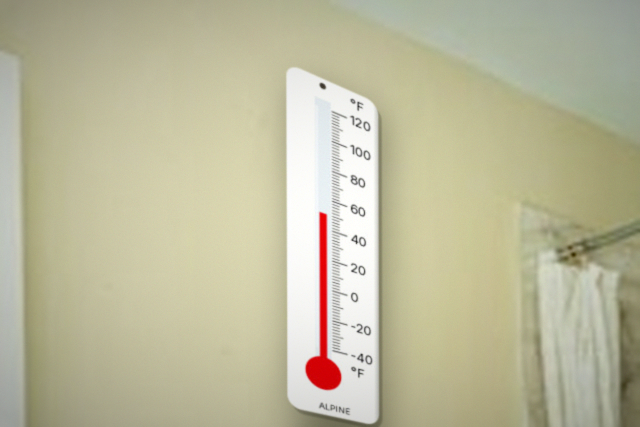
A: 50 °F
